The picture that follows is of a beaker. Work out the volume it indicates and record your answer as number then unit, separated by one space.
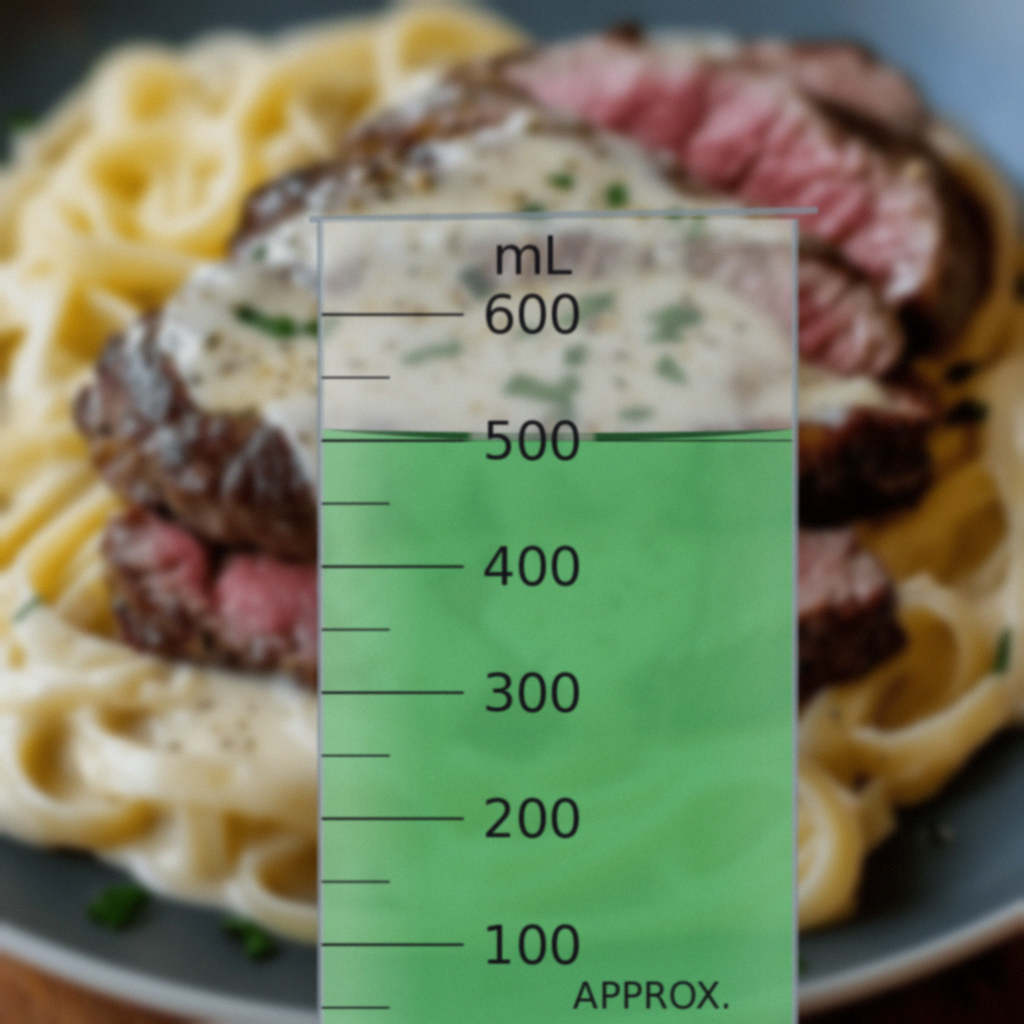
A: 500 mL
